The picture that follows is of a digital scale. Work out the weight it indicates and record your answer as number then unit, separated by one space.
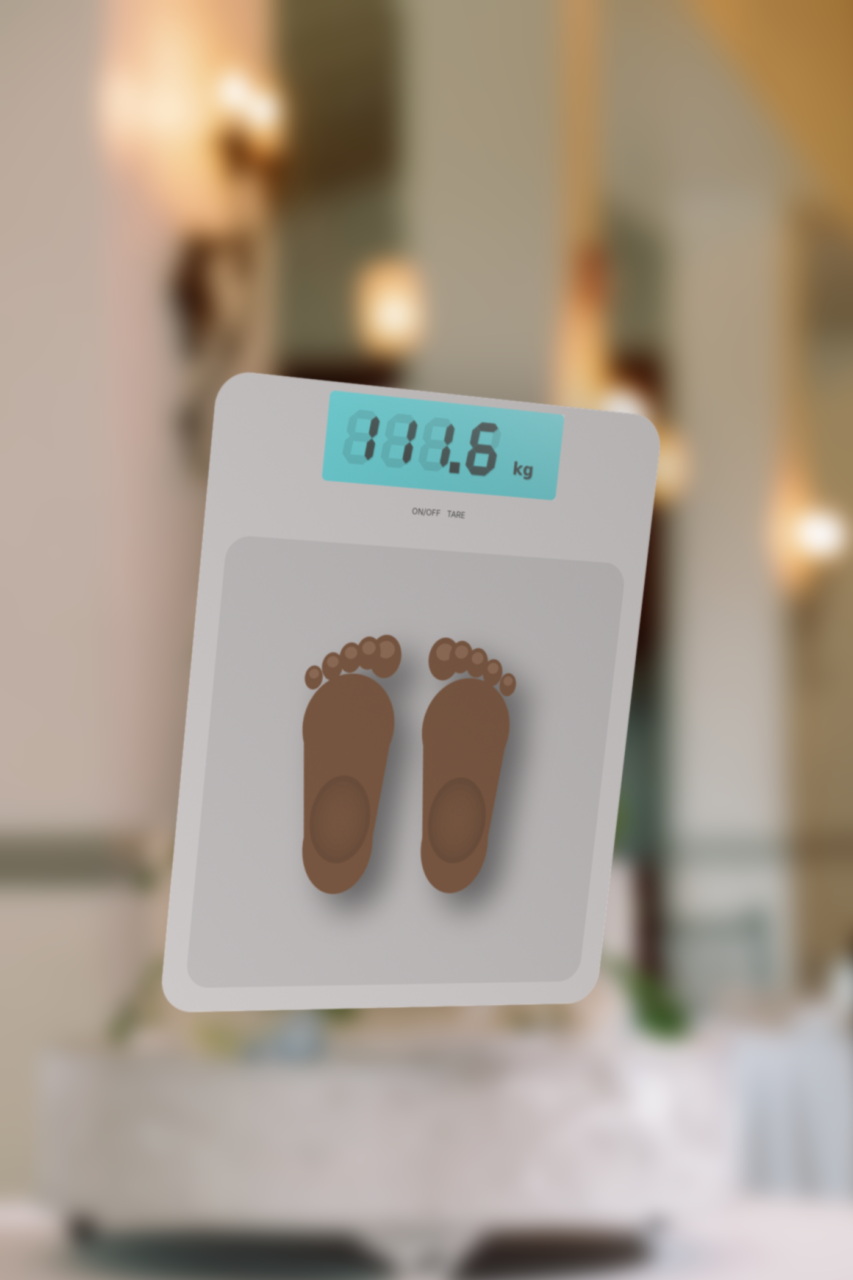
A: 111.6 kg
